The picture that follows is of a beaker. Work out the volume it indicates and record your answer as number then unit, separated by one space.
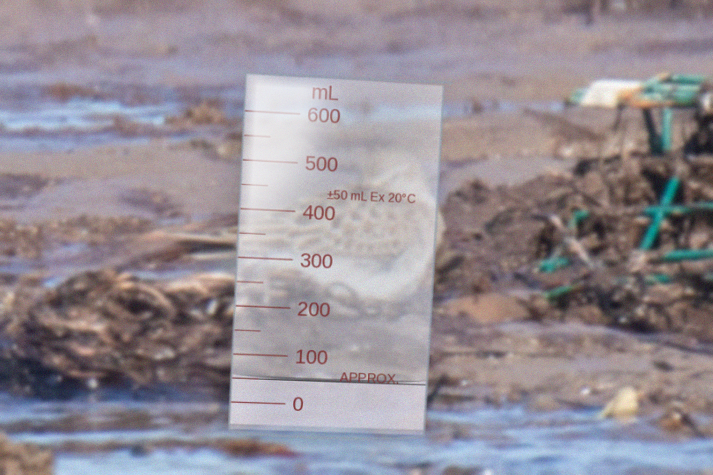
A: 50 mL
